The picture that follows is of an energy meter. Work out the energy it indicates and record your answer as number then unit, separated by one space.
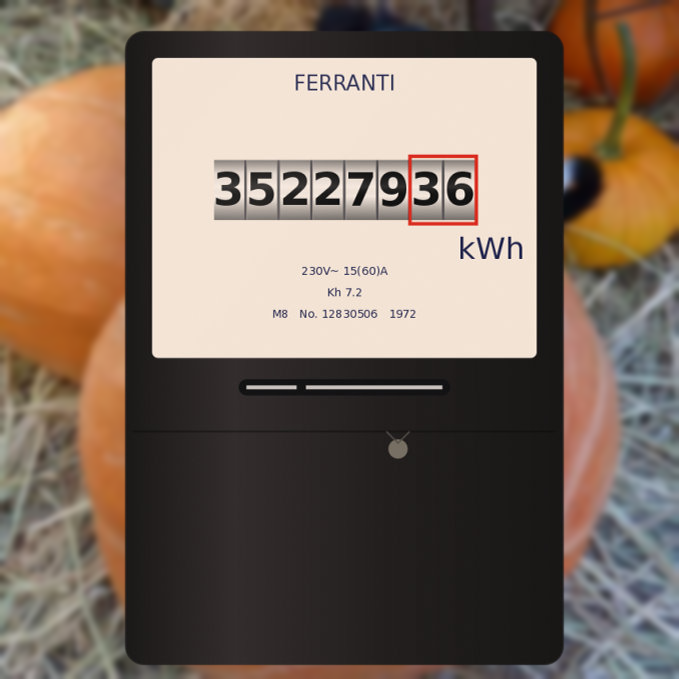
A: 352279.36 kWh
